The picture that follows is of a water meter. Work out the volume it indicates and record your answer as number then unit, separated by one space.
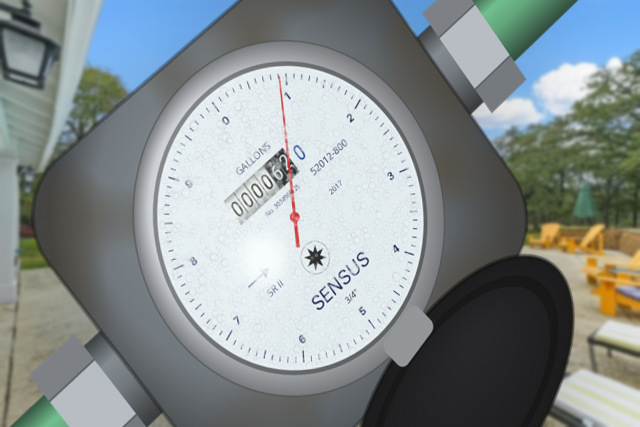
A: 620.9 gal
